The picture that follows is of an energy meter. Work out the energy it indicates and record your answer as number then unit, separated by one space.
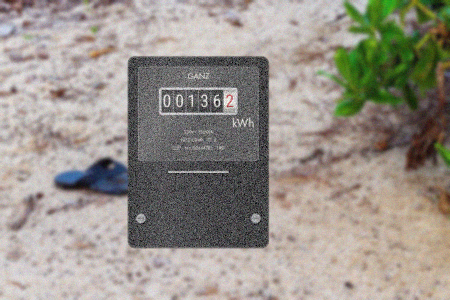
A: 136.2 kWh
